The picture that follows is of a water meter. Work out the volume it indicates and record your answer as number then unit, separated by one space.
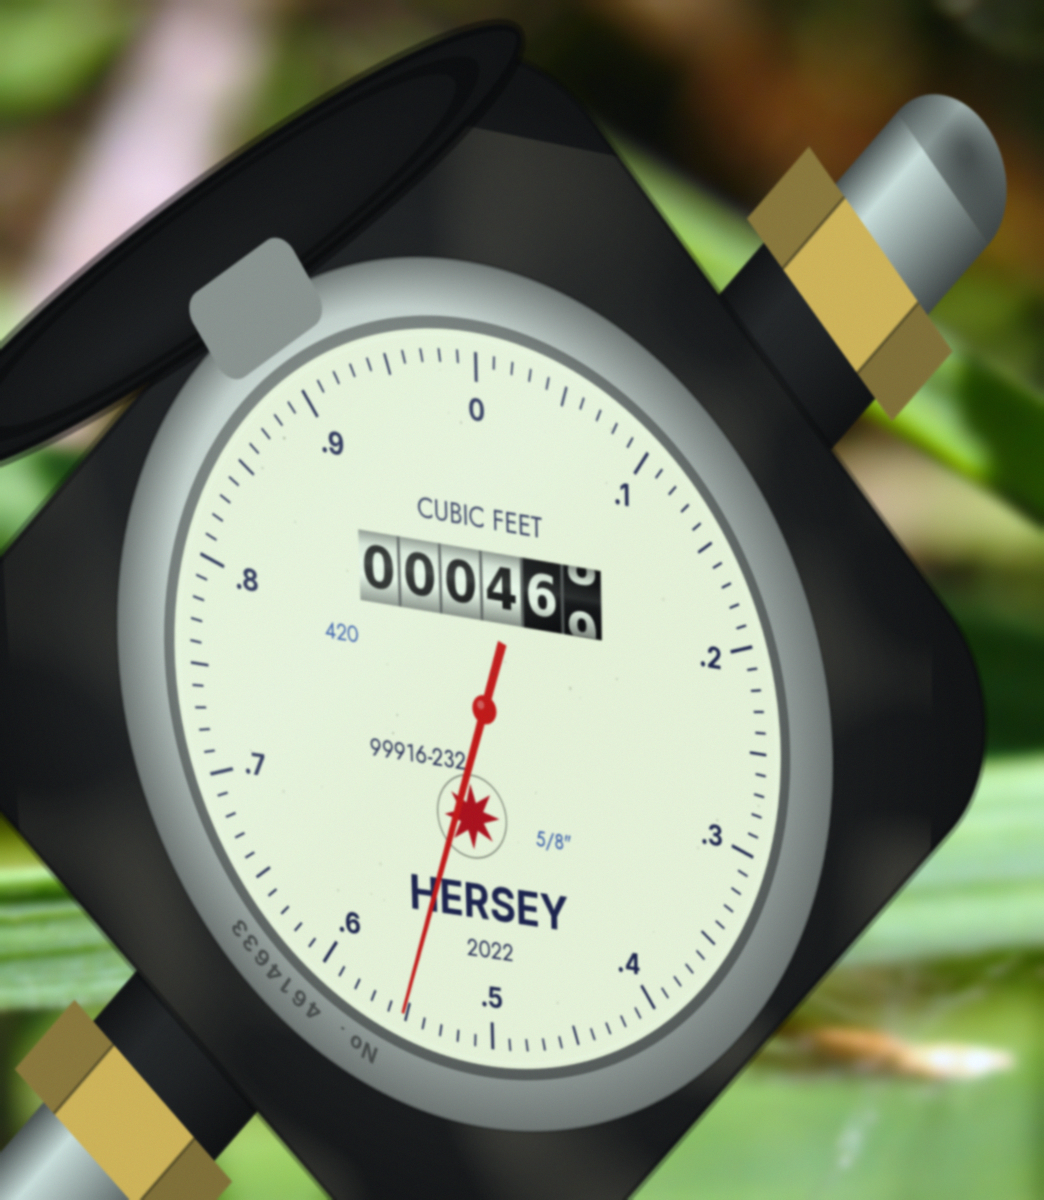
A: 468.55 ft³
